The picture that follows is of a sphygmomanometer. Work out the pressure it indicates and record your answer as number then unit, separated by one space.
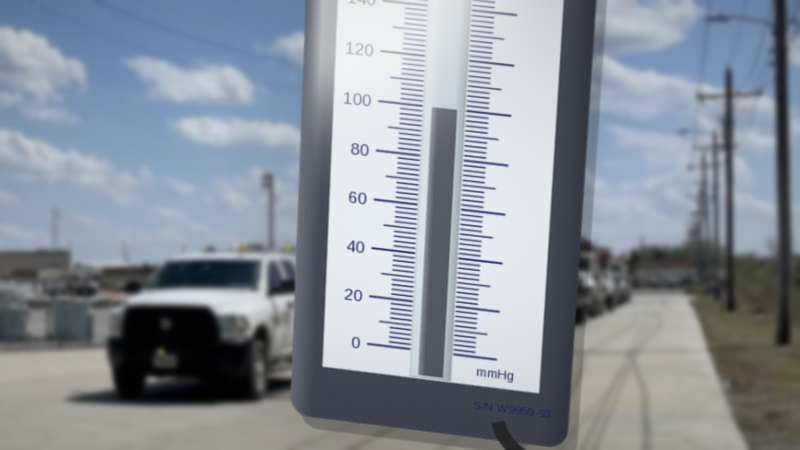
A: 100 mmHg
